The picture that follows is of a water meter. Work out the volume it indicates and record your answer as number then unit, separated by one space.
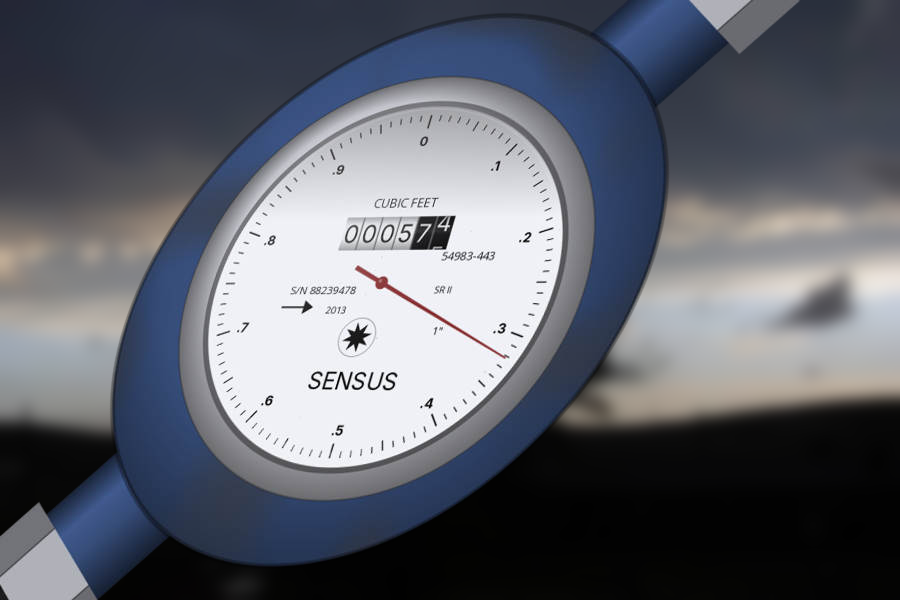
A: 574.32 ft³
